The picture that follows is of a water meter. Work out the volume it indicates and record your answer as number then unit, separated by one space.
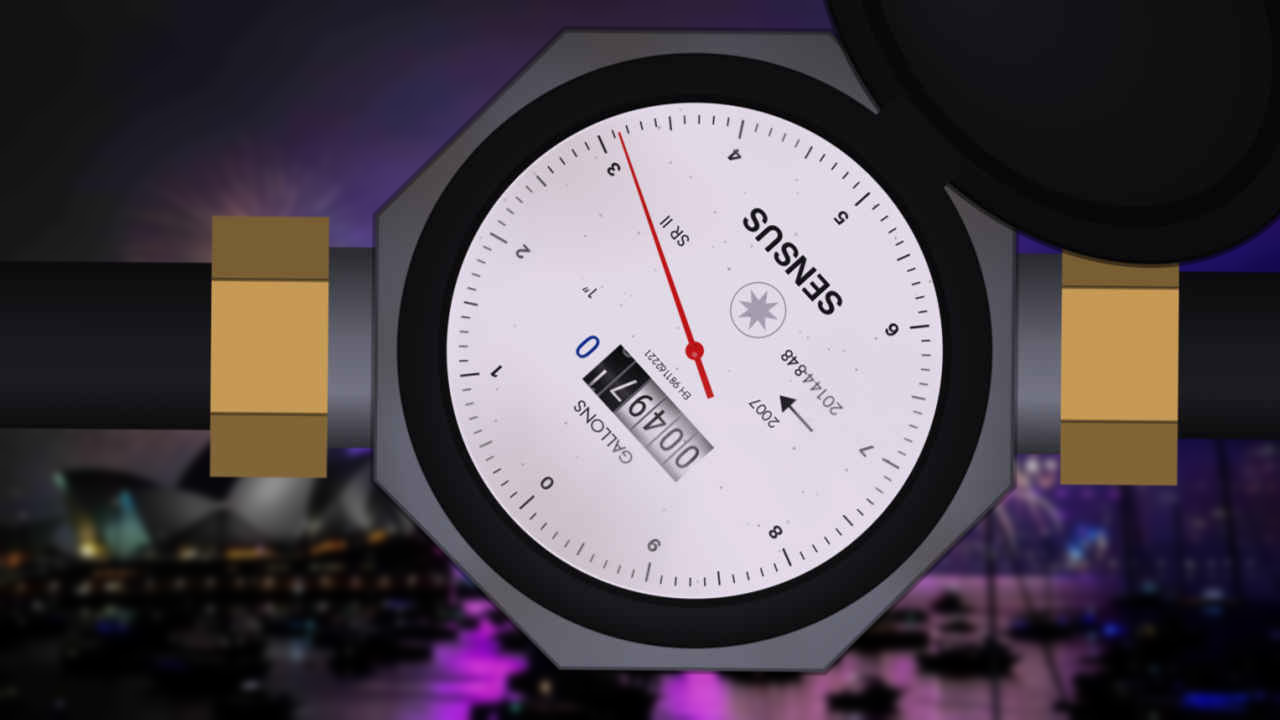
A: 49713.1 gal
